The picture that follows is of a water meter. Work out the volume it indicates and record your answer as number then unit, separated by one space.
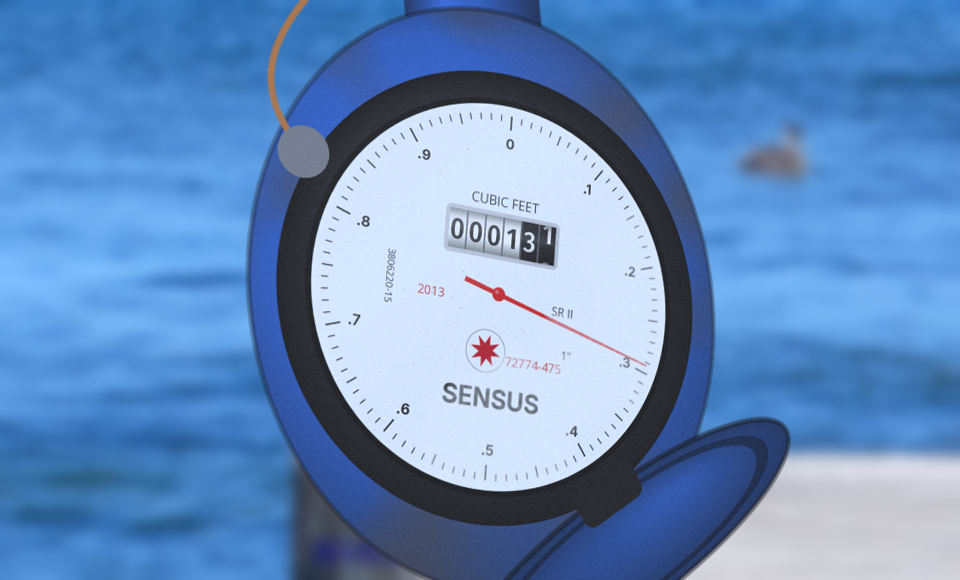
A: 131.29 ft³
